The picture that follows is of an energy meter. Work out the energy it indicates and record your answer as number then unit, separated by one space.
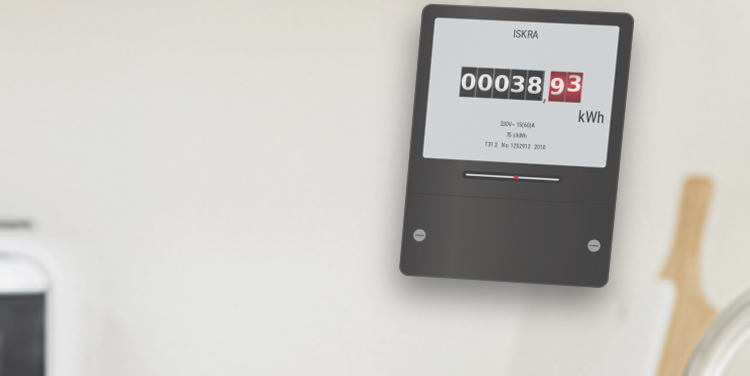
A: 38.93 kWh
